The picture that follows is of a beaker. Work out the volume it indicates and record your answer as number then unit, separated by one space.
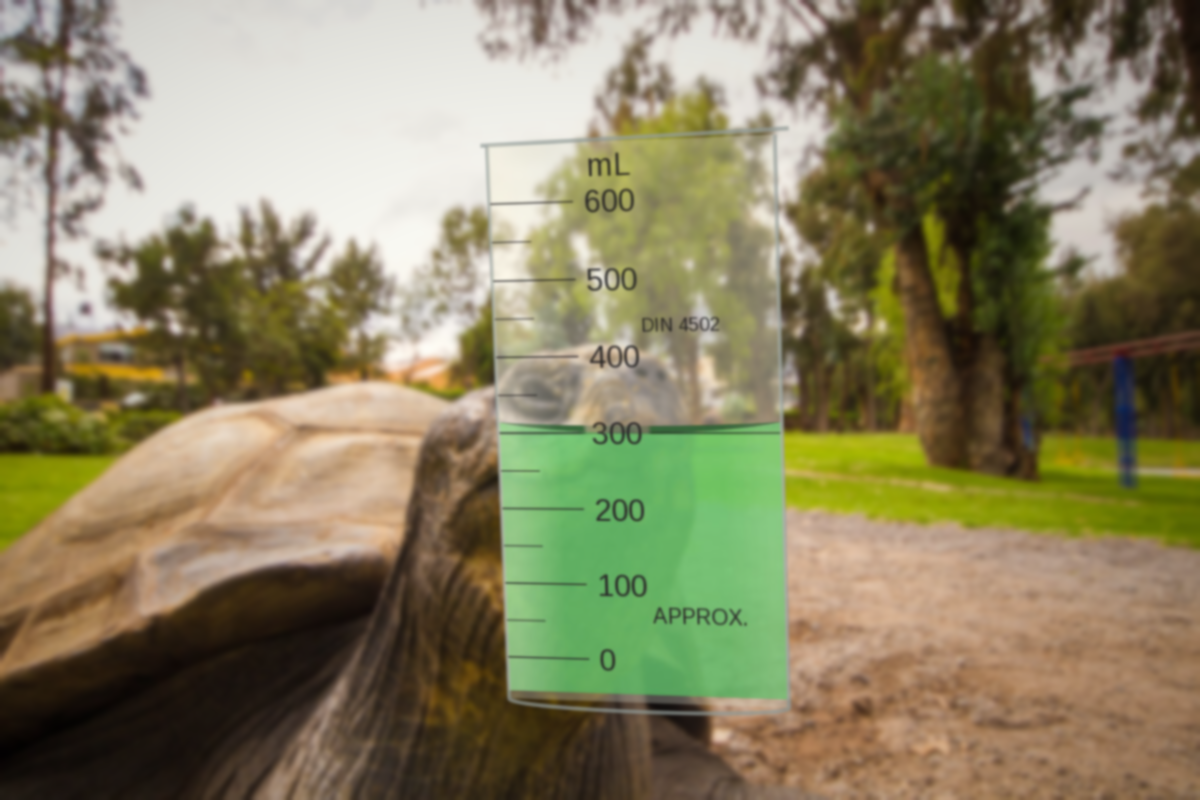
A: 300 mL
